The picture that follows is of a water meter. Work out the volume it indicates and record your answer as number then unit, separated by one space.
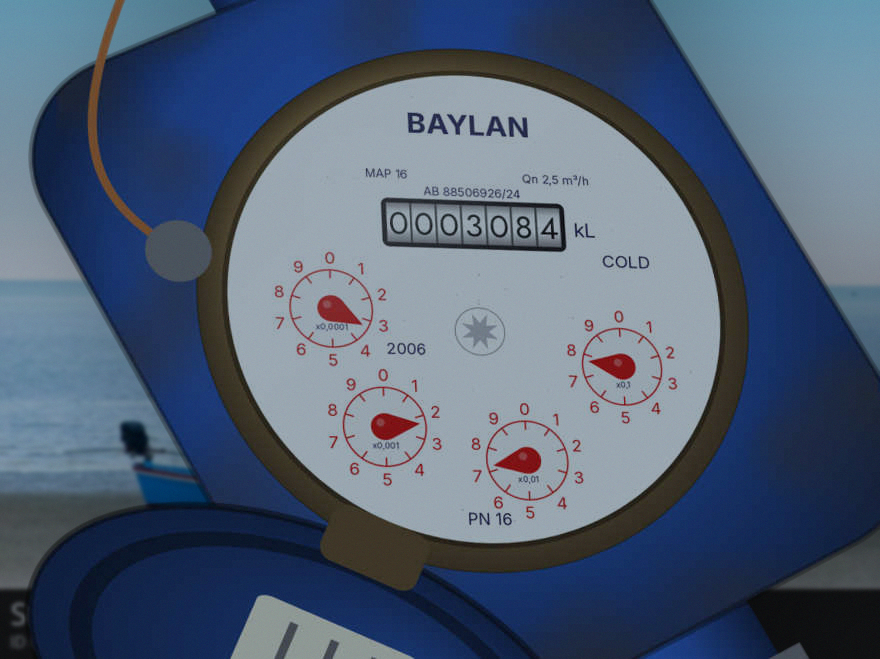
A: 3084.7723 kL
